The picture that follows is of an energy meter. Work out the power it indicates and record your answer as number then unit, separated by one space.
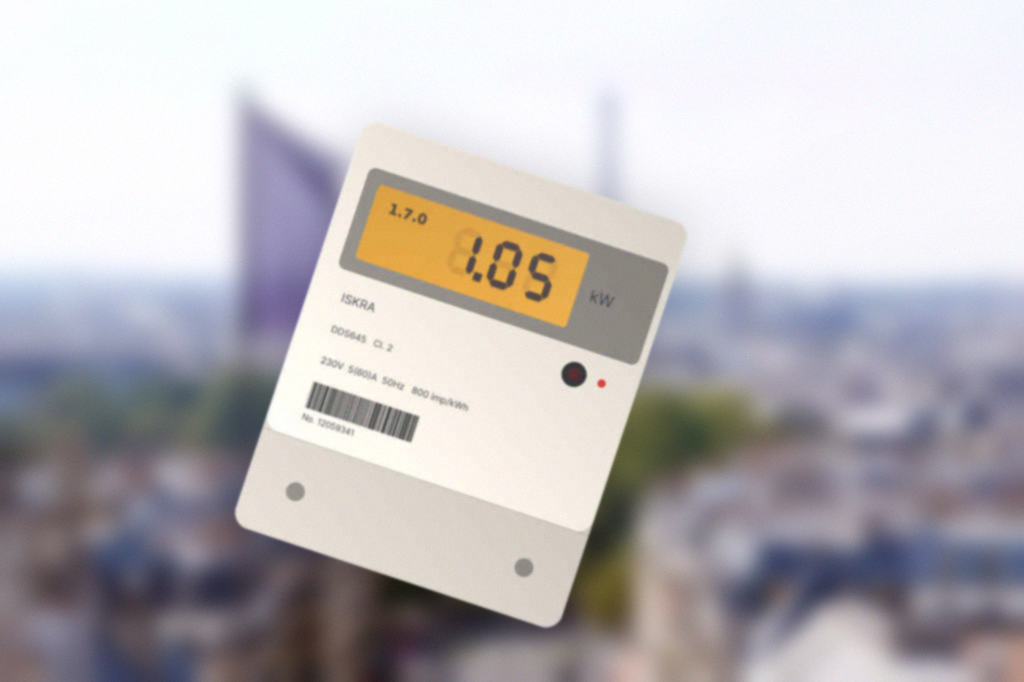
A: 1.05 kW
